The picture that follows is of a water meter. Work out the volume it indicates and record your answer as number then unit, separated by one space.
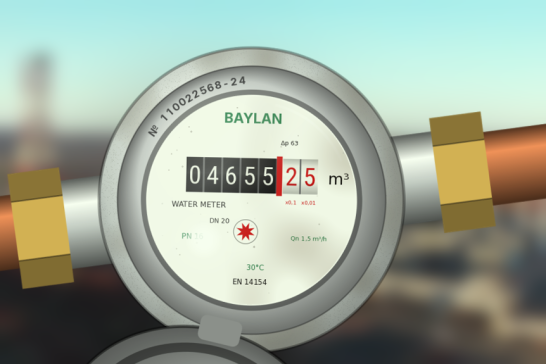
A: 4655.25 m³
